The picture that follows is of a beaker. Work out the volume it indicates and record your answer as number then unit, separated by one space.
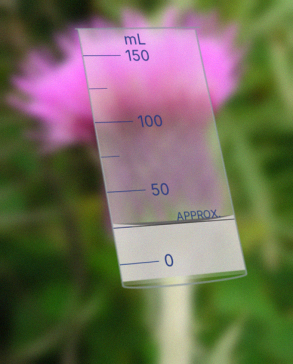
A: 25 mL
